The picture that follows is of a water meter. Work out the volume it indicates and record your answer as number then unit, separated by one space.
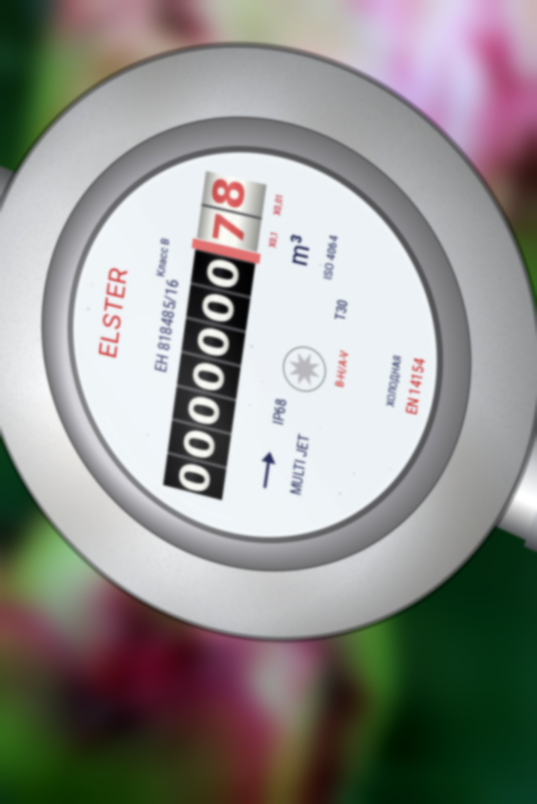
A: 0.78 m³
